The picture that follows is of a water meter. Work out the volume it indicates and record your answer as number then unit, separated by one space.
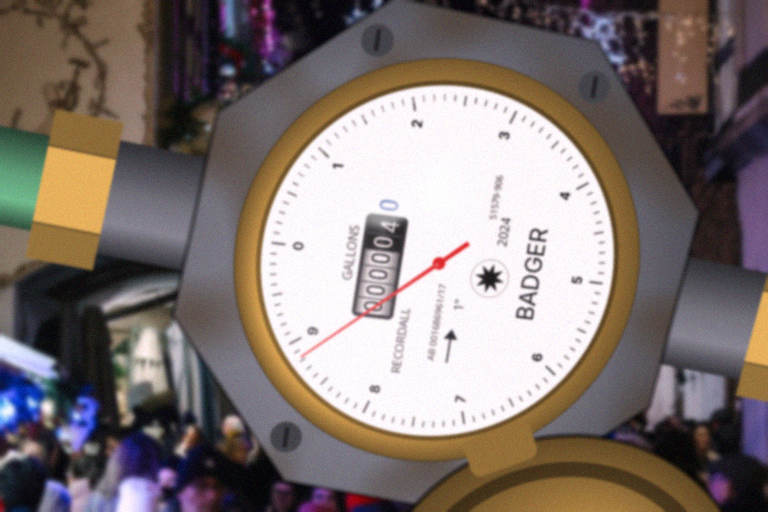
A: 38.8 gal
